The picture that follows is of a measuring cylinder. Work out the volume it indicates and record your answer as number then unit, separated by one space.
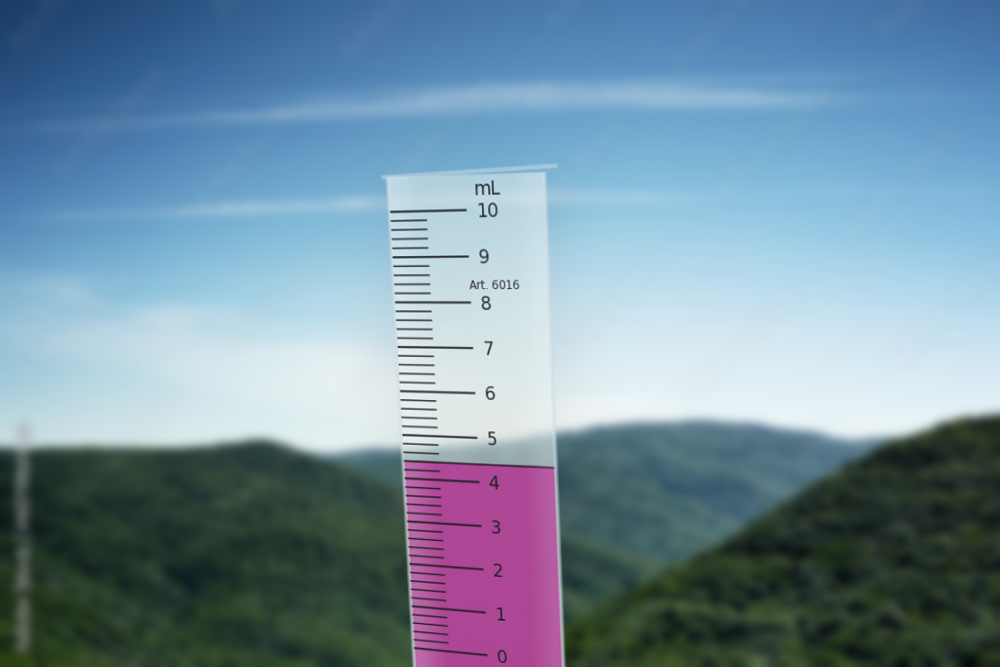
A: 4.4 mL
